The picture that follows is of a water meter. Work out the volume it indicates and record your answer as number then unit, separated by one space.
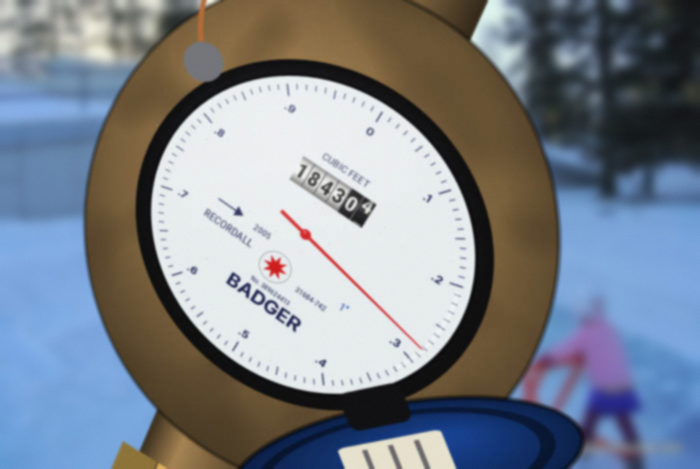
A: 184304.28 ft³
